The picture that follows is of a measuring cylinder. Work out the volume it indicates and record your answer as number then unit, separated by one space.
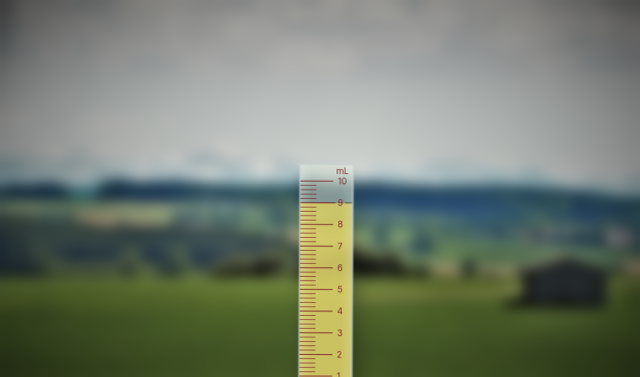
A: 9 mL
